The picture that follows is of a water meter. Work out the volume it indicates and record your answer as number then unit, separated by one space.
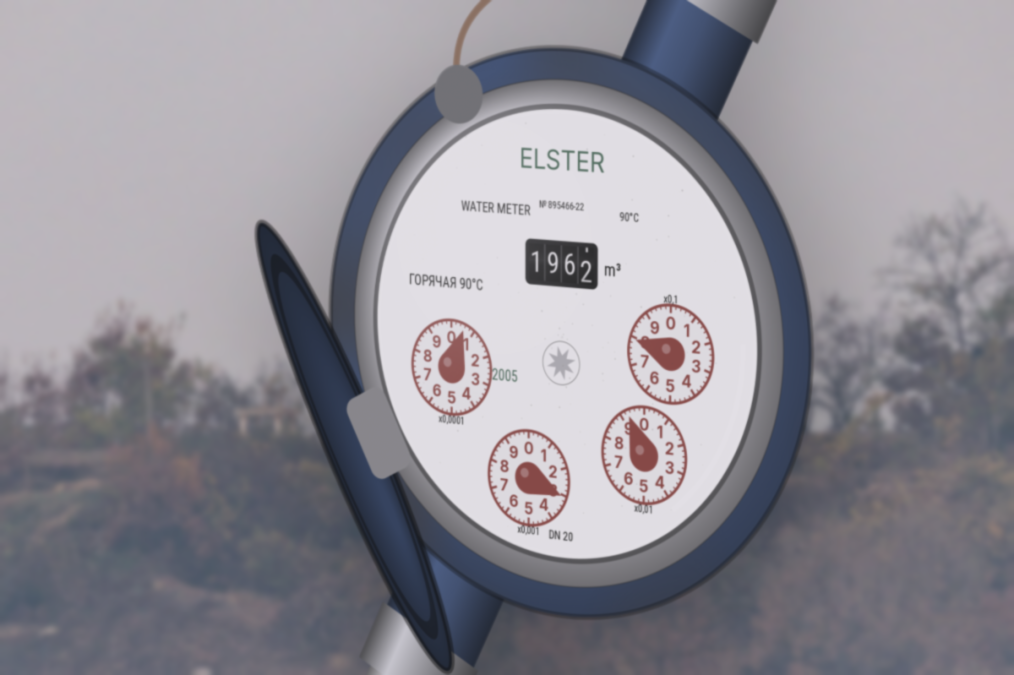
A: 1961.7930 m³
